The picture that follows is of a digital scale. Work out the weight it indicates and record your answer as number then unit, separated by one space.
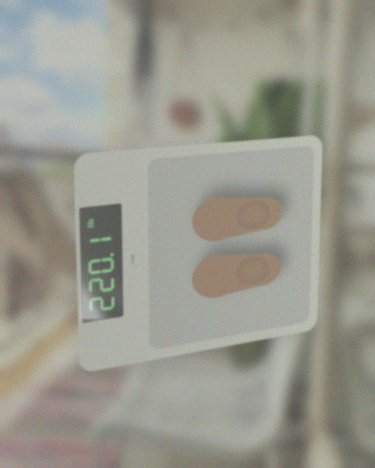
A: 220.1 lb
